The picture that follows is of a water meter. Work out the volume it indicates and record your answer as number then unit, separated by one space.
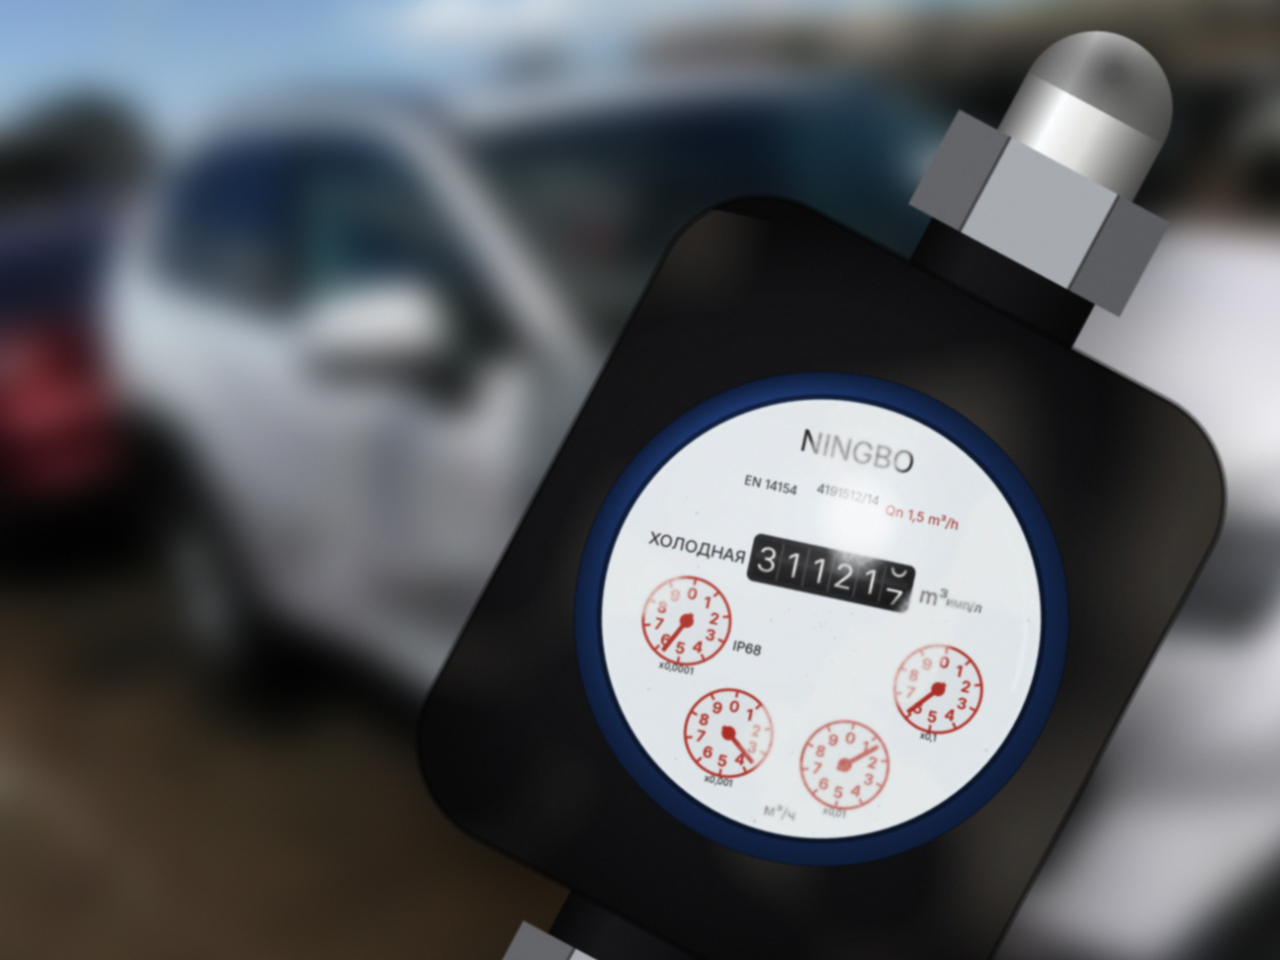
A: 311216.6135 m³
